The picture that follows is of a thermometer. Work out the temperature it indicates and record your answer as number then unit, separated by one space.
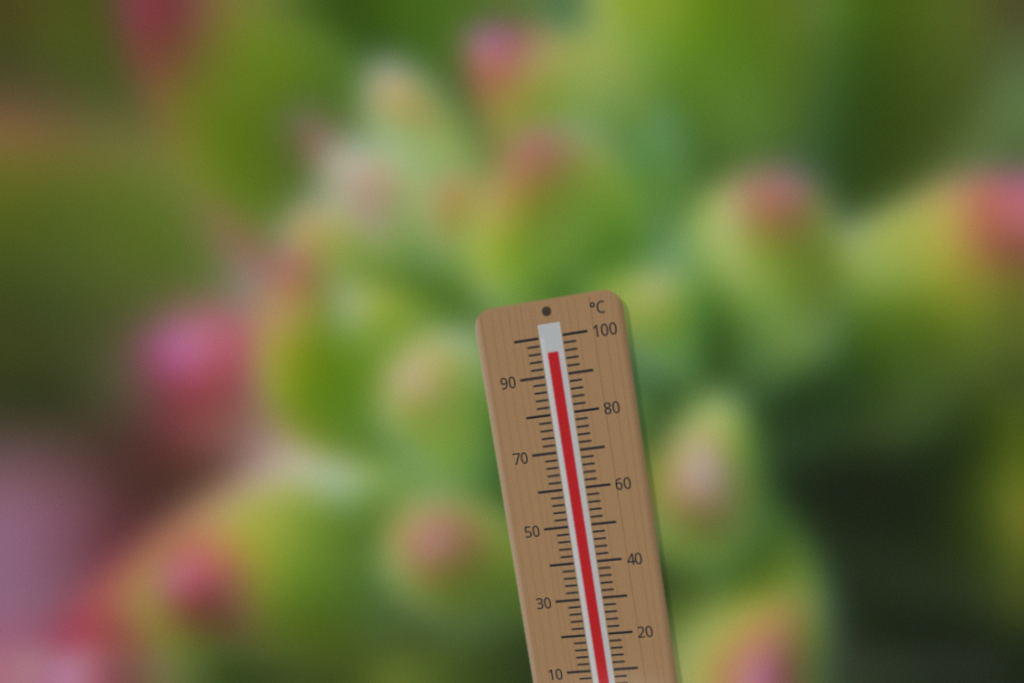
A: 96 °C
